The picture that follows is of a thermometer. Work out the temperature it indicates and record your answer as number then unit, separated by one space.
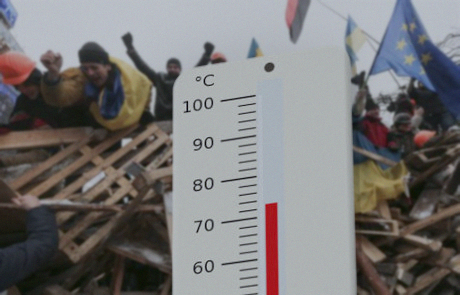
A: 73 °C
